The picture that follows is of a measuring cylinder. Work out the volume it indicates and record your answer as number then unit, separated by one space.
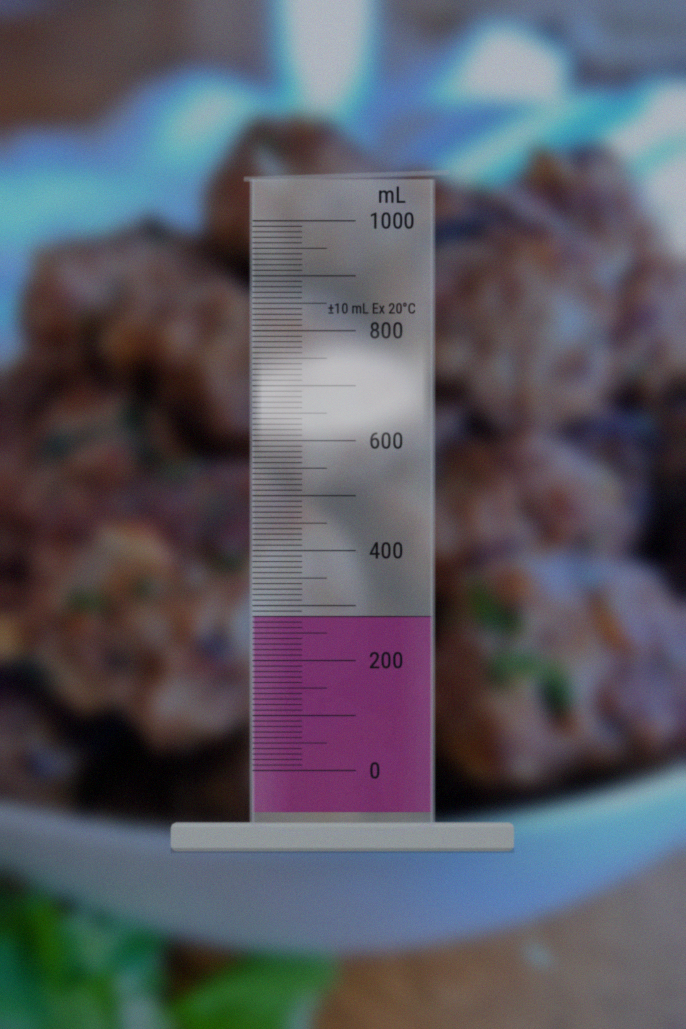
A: 280 mL
